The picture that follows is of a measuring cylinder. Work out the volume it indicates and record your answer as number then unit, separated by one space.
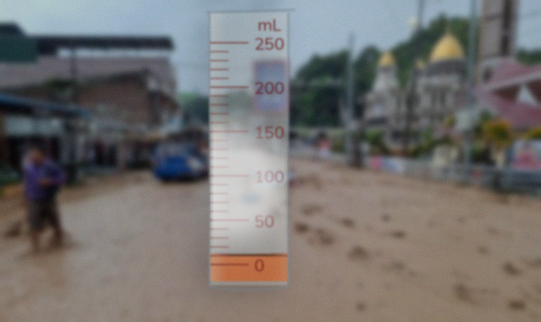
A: 10 mL
